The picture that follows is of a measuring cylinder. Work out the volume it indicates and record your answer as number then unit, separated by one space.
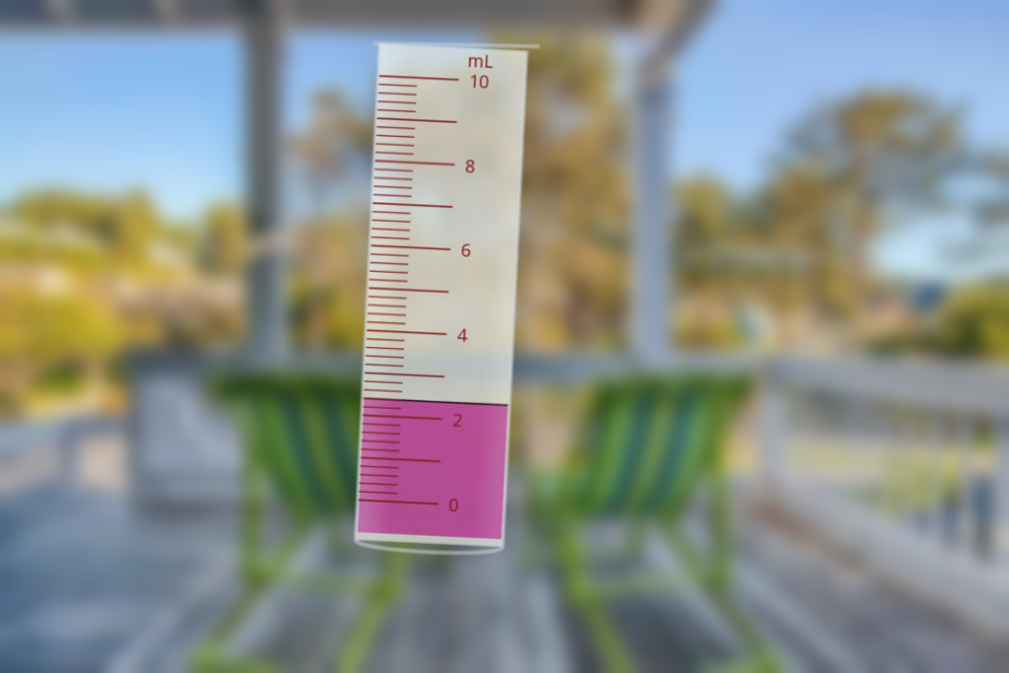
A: 2.4 mL
